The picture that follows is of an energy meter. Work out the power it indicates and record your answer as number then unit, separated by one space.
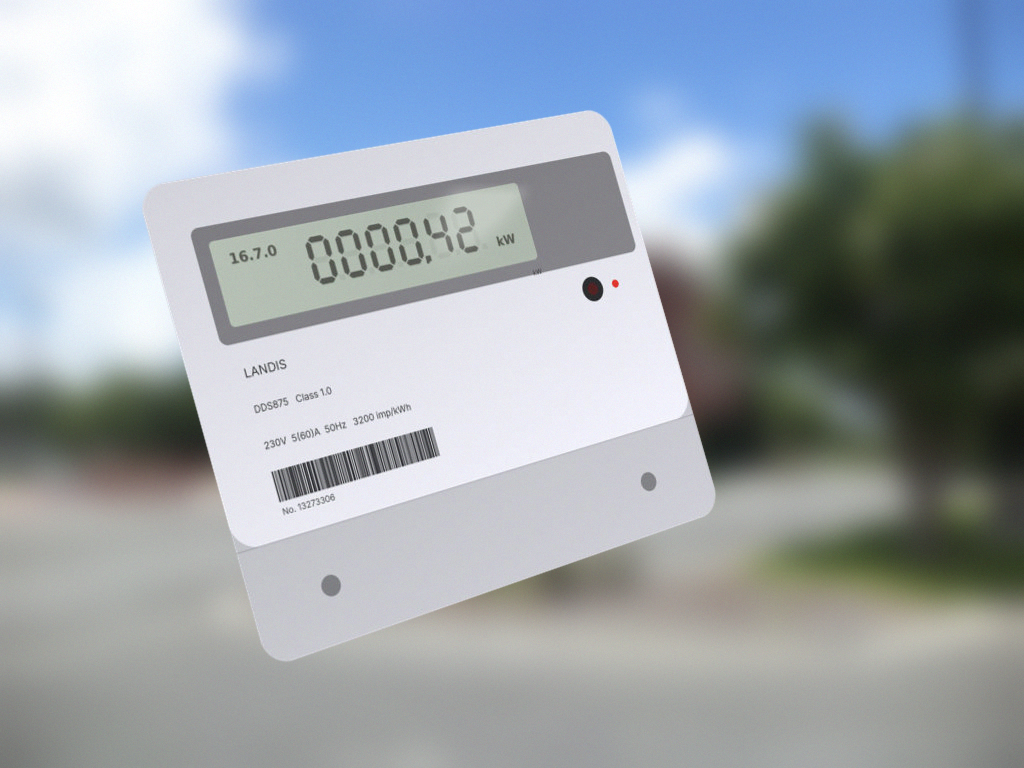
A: 0.42 kW
